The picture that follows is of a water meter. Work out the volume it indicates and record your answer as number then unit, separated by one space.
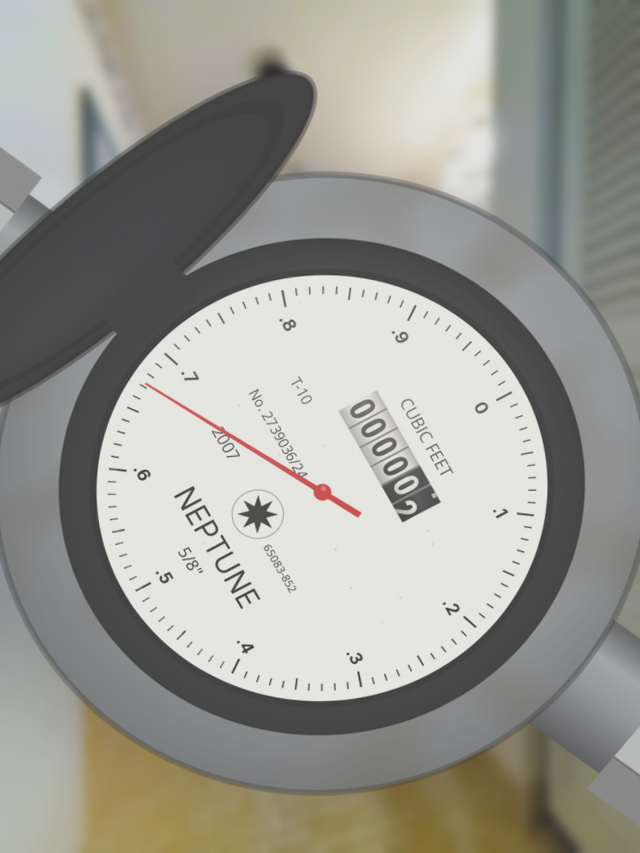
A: 1.67 ft³
